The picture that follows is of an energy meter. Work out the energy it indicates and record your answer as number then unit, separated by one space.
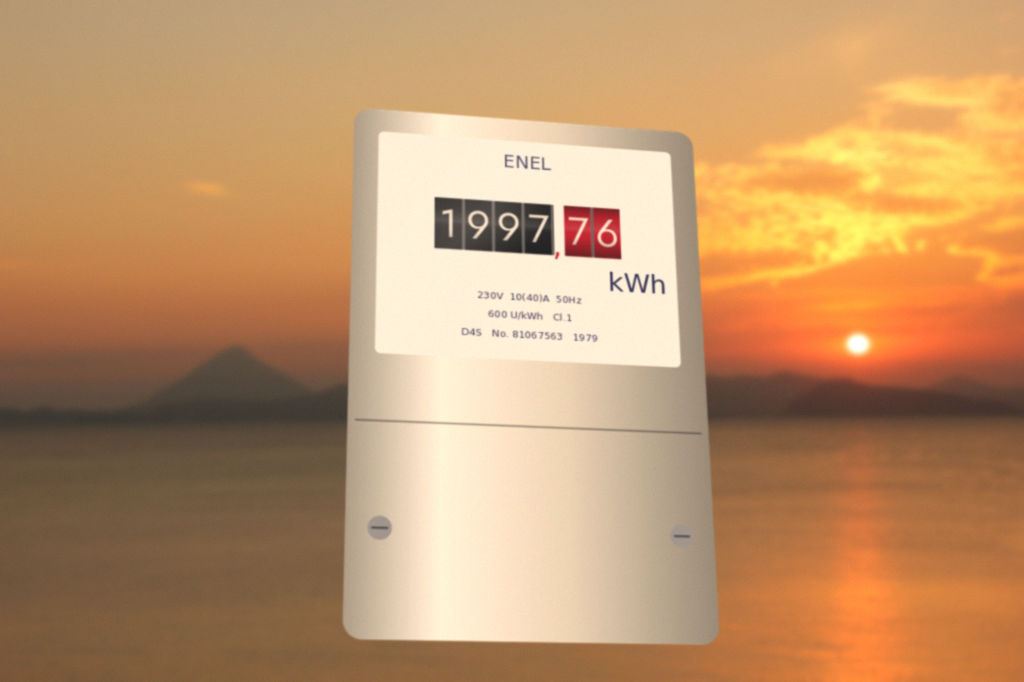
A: 1997.76 kWh
